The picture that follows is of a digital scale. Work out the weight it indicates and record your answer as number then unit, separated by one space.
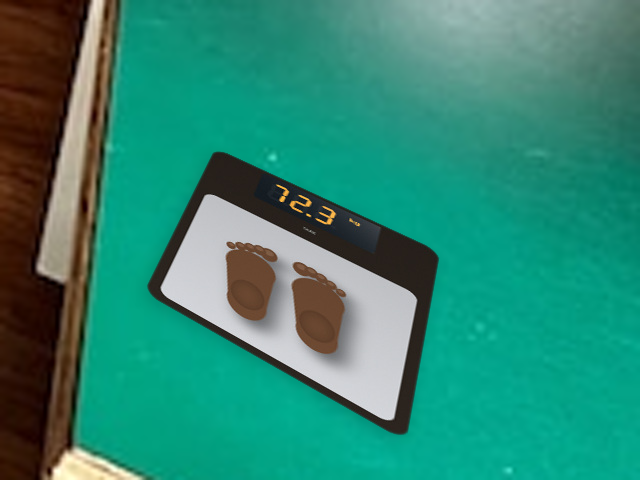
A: 72.3 kg
